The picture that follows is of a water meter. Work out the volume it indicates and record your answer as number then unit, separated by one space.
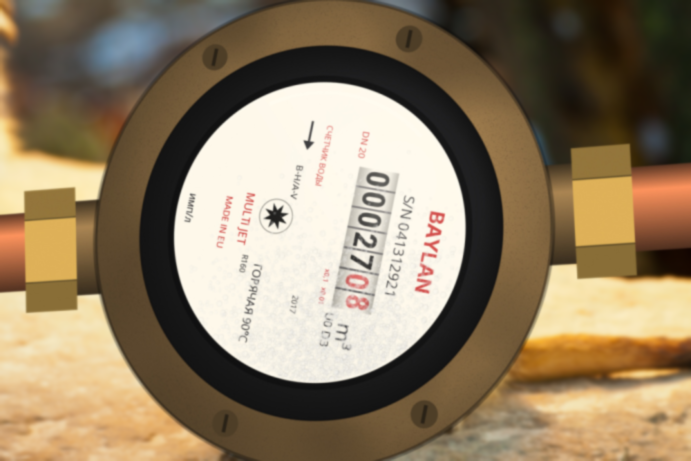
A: 27.08 m³
